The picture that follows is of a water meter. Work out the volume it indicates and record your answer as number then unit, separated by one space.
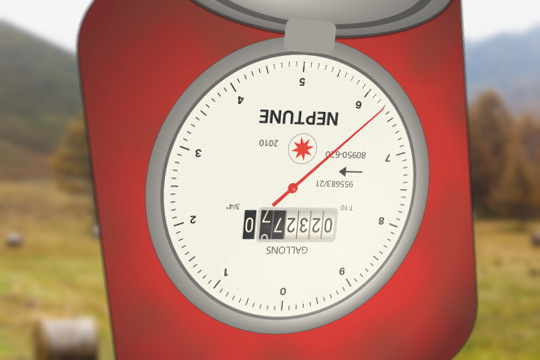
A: 232766.3 gal
